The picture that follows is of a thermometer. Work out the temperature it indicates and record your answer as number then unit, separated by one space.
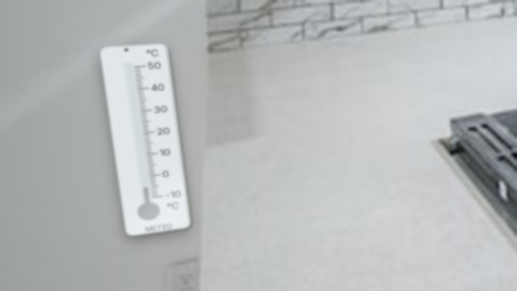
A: -5 °C
